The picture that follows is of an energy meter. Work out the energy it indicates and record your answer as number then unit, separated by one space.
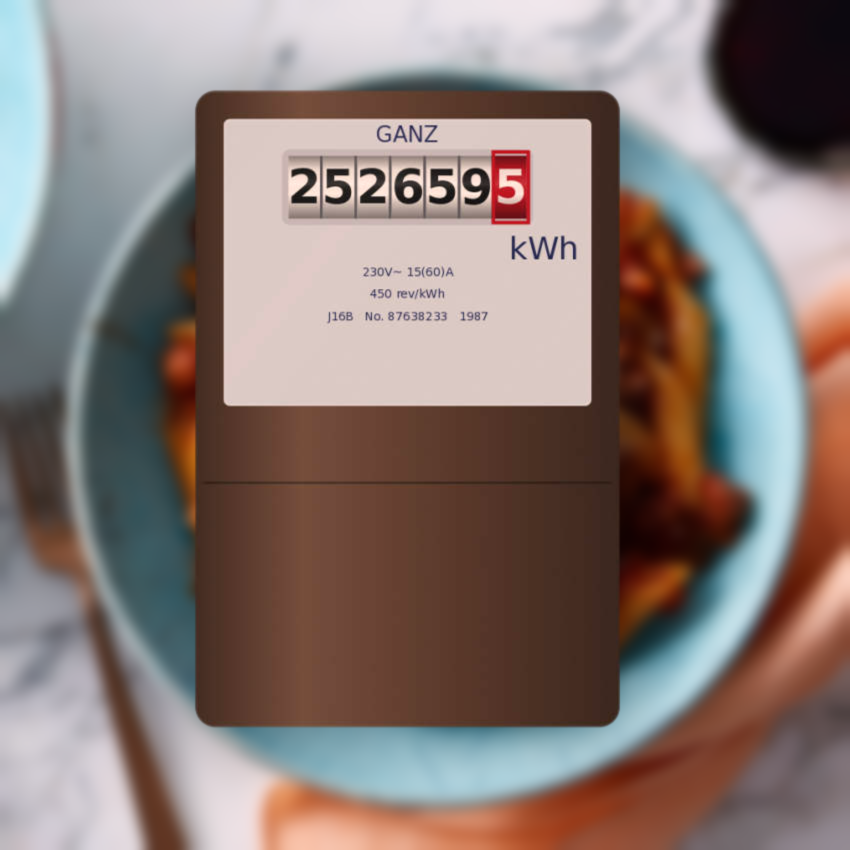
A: 252659.5 kWh
